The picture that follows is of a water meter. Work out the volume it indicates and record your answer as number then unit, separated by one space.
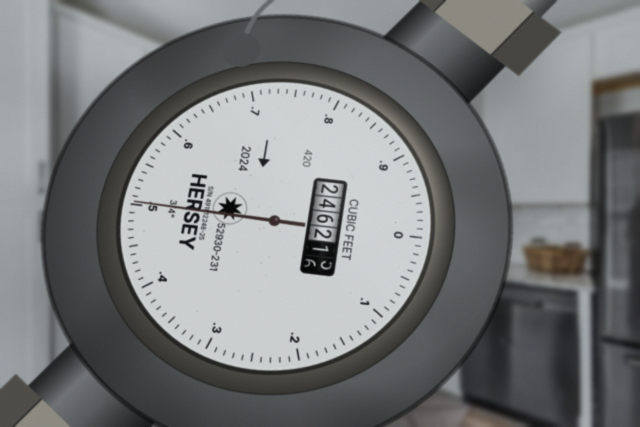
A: 246215.50 ft³
